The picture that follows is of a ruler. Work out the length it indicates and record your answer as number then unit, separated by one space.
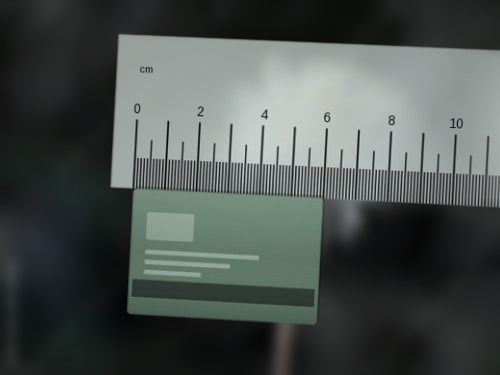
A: 6 cm
